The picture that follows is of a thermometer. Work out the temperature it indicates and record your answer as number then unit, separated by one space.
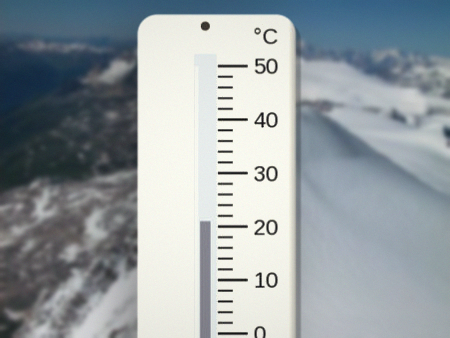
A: 21 °C
